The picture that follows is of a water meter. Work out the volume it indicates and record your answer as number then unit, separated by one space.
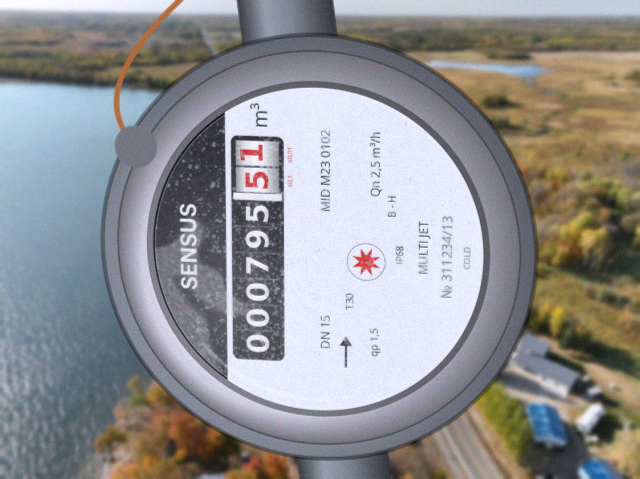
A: 795.51 m³
